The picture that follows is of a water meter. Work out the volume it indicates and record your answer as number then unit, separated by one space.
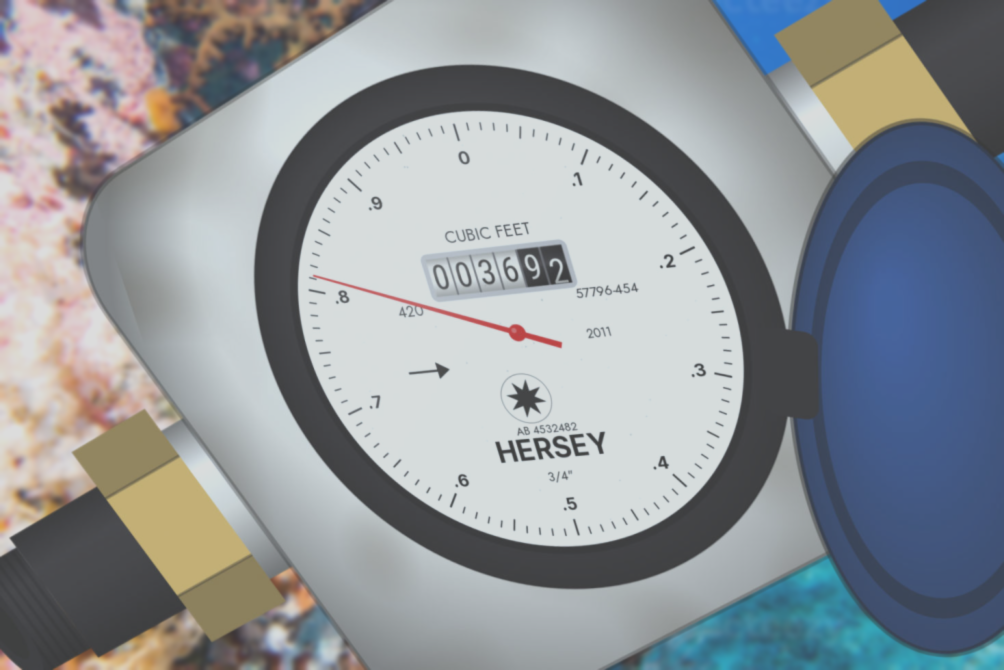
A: 3691.81 ft³
